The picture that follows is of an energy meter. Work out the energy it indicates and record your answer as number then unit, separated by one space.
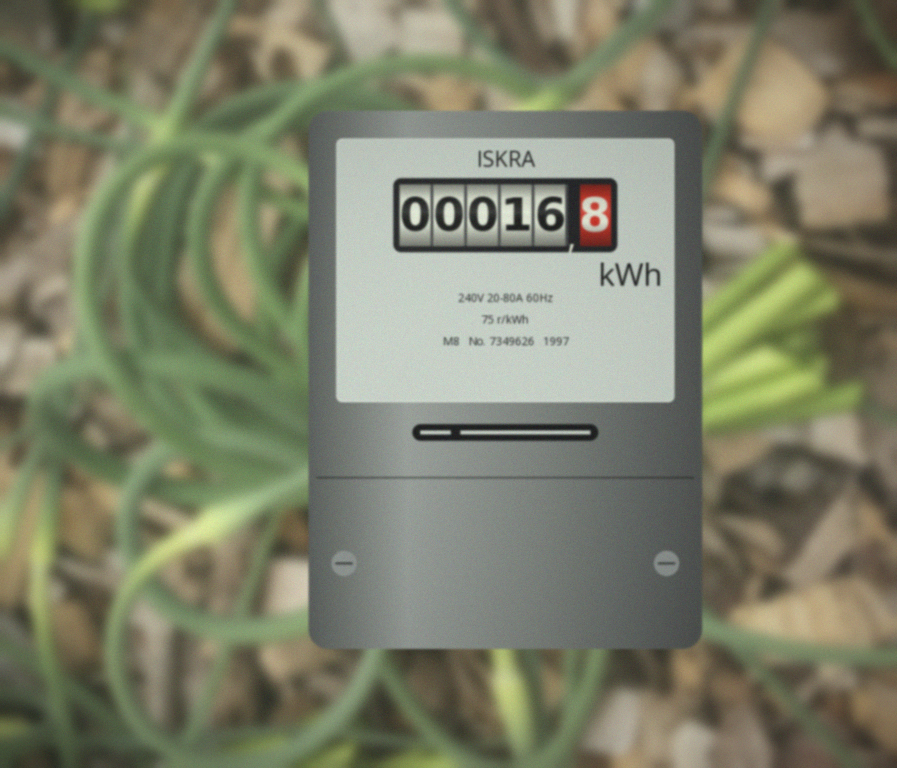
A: 16.8 kWh
